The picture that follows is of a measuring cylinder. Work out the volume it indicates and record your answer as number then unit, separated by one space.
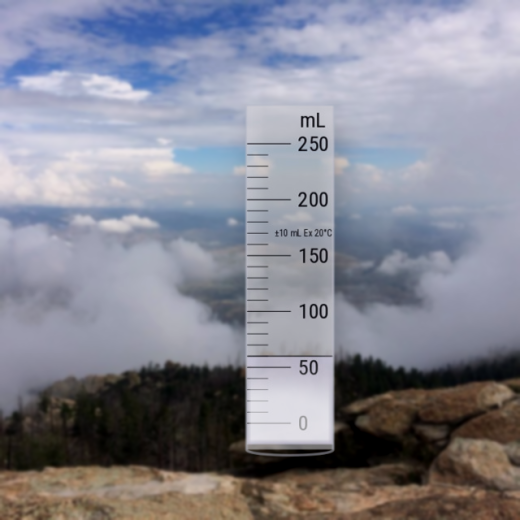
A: 60 mL
